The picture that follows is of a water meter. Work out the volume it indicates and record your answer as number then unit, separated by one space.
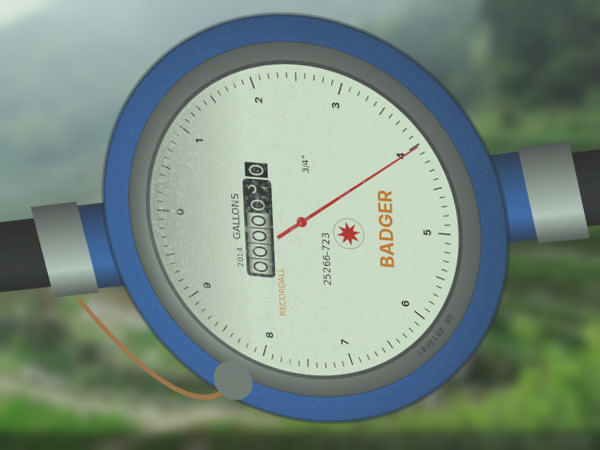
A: 34.0 gal
